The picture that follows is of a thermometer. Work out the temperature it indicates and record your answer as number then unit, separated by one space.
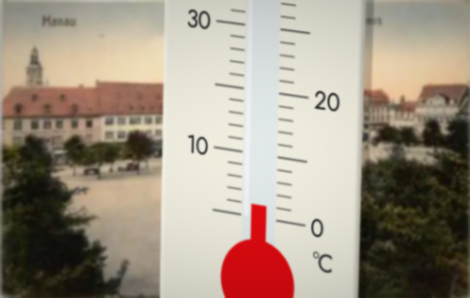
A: 2 °C
